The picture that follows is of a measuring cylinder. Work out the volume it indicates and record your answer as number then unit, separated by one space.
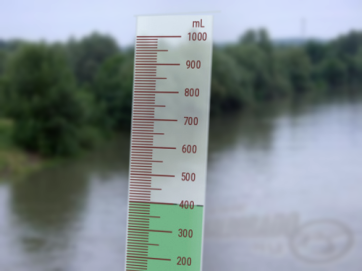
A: 400 mL
